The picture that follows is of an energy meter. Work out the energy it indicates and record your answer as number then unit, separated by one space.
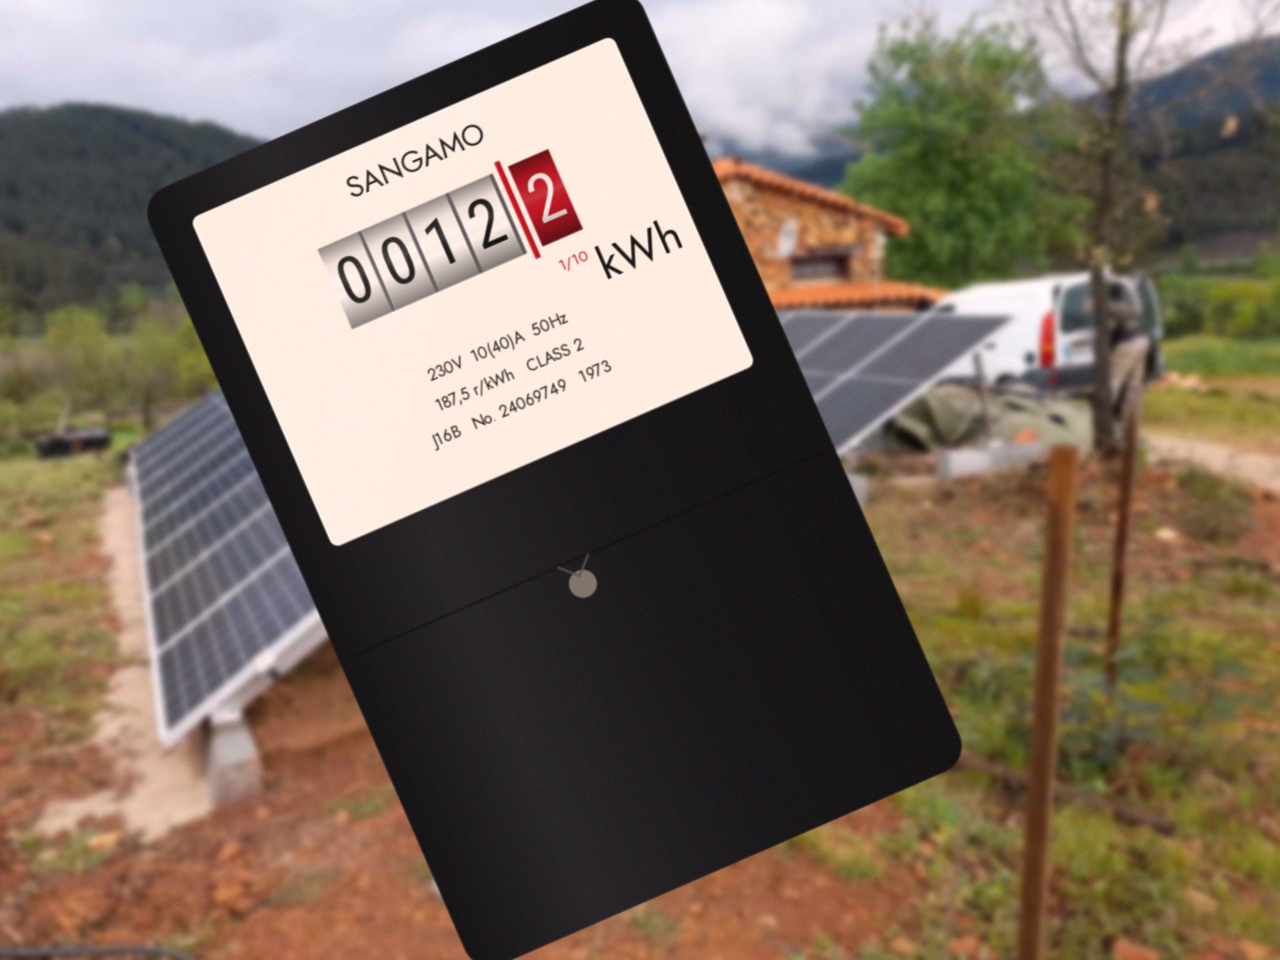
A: 12.2 kWh
